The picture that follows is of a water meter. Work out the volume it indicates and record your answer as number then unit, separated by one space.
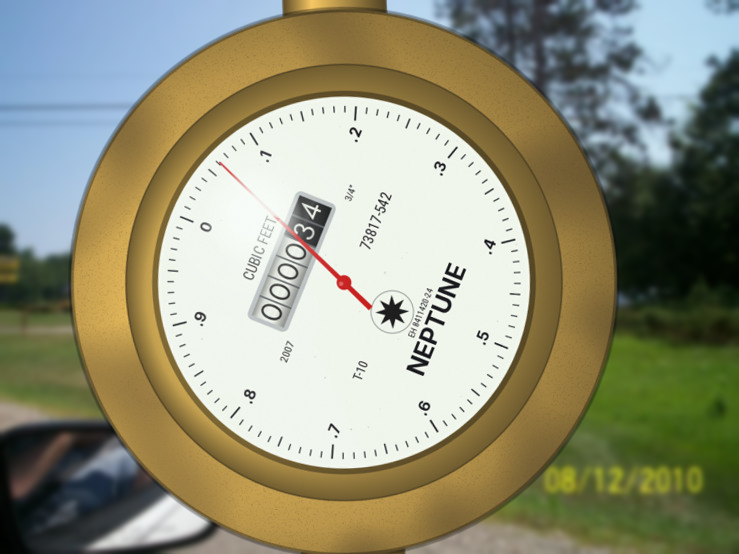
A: 34.06 ft³
